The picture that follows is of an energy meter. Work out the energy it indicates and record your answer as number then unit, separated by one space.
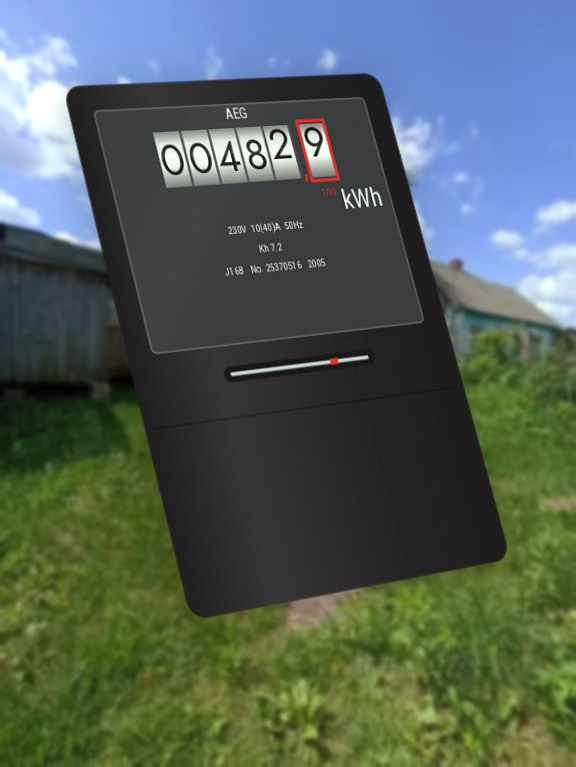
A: 482.9 kWh
